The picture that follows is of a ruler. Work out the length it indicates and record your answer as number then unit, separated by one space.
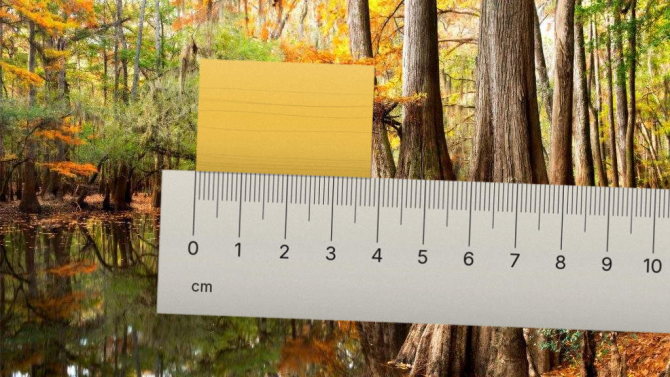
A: 3.8 cm
